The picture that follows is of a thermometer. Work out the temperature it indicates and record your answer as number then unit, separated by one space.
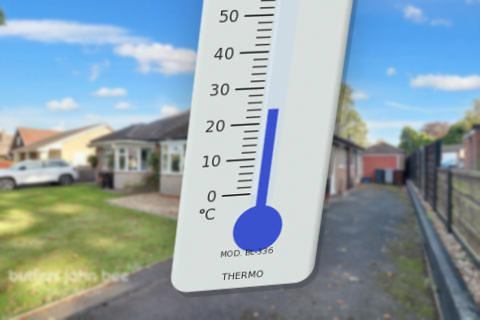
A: 24 °C
